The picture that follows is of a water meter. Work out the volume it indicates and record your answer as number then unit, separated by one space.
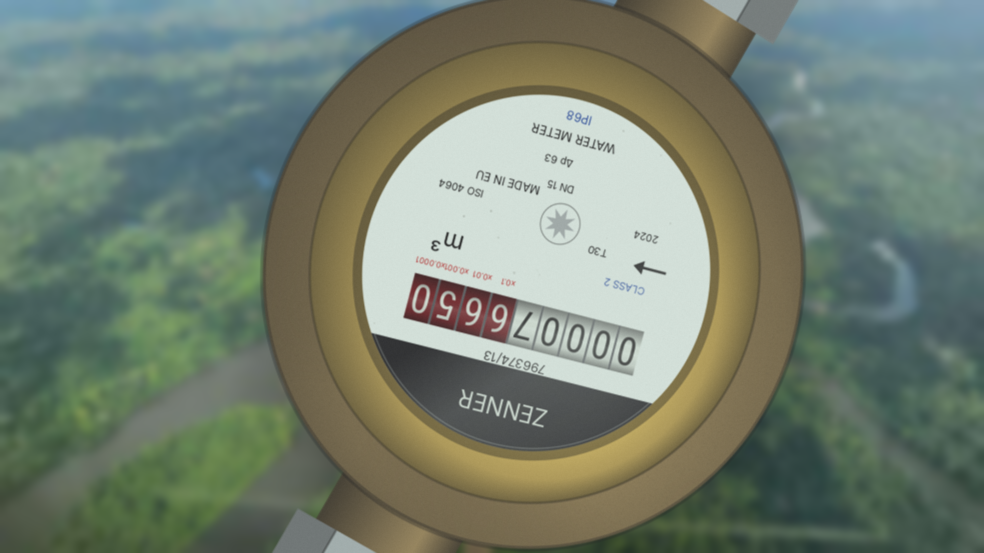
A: 7.6650 m³
